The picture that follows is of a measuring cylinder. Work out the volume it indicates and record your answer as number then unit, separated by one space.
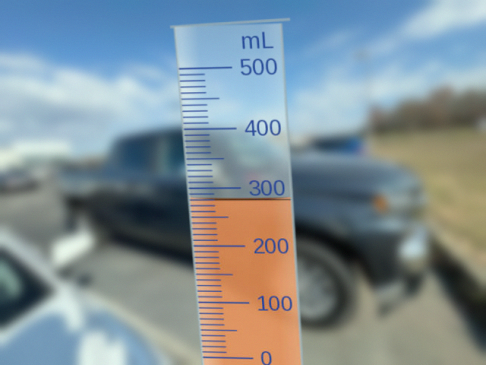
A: 280 mL
